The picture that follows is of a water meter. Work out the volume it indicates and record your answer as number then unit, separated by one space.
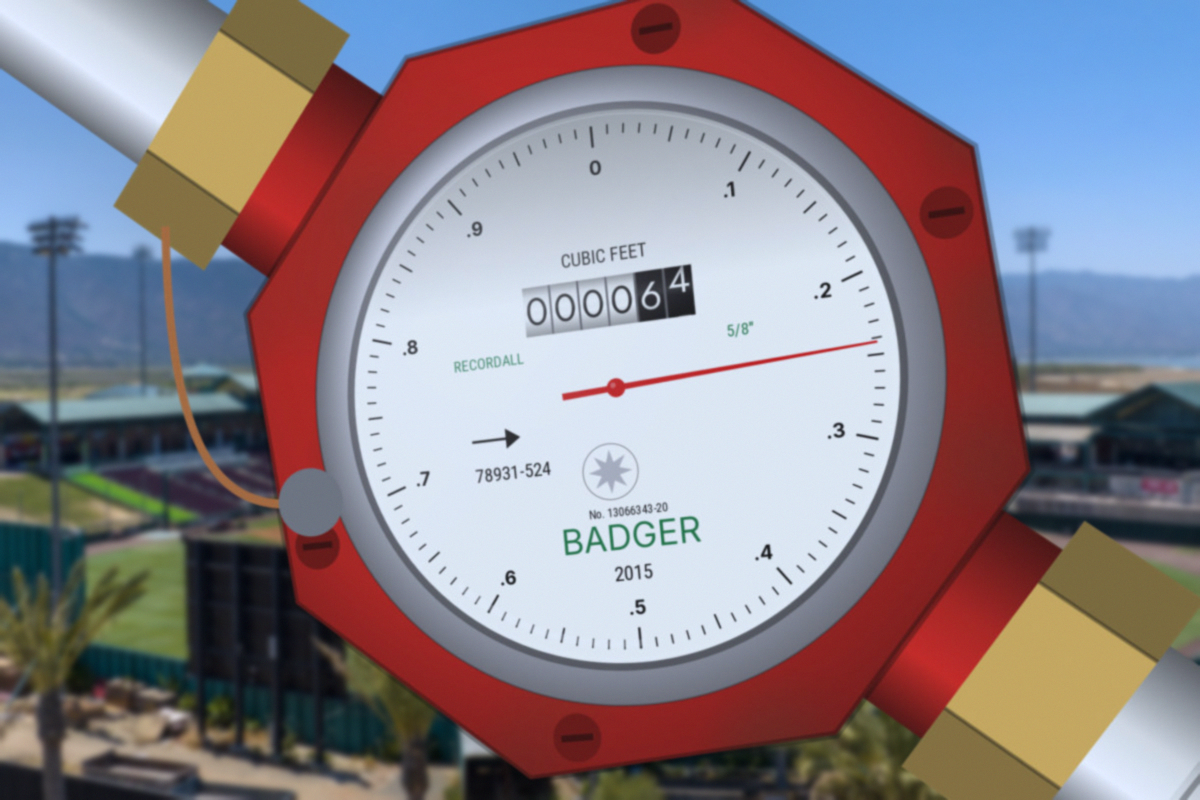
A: 64.24 ft³
